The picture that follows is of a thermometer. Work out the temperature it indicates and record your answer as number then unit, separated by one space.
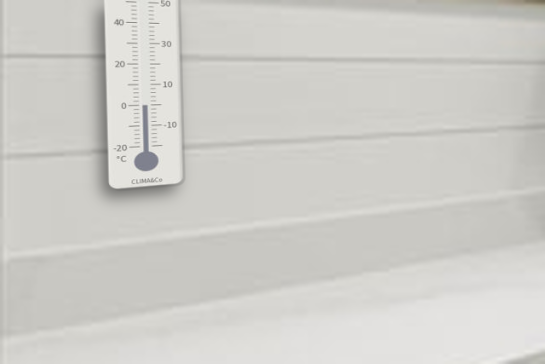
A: 0 °C
